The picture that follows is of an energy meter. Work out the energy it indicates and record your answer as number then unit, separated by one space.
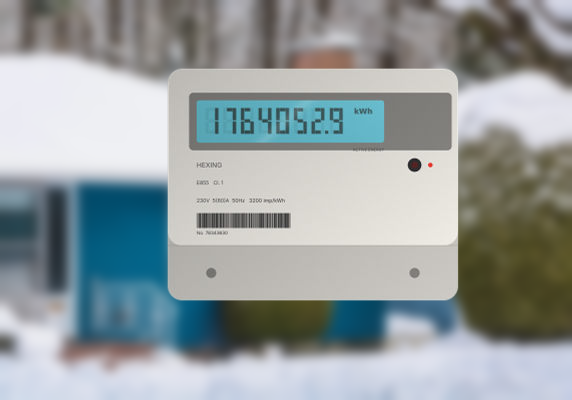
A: 1764052.9 kWh
